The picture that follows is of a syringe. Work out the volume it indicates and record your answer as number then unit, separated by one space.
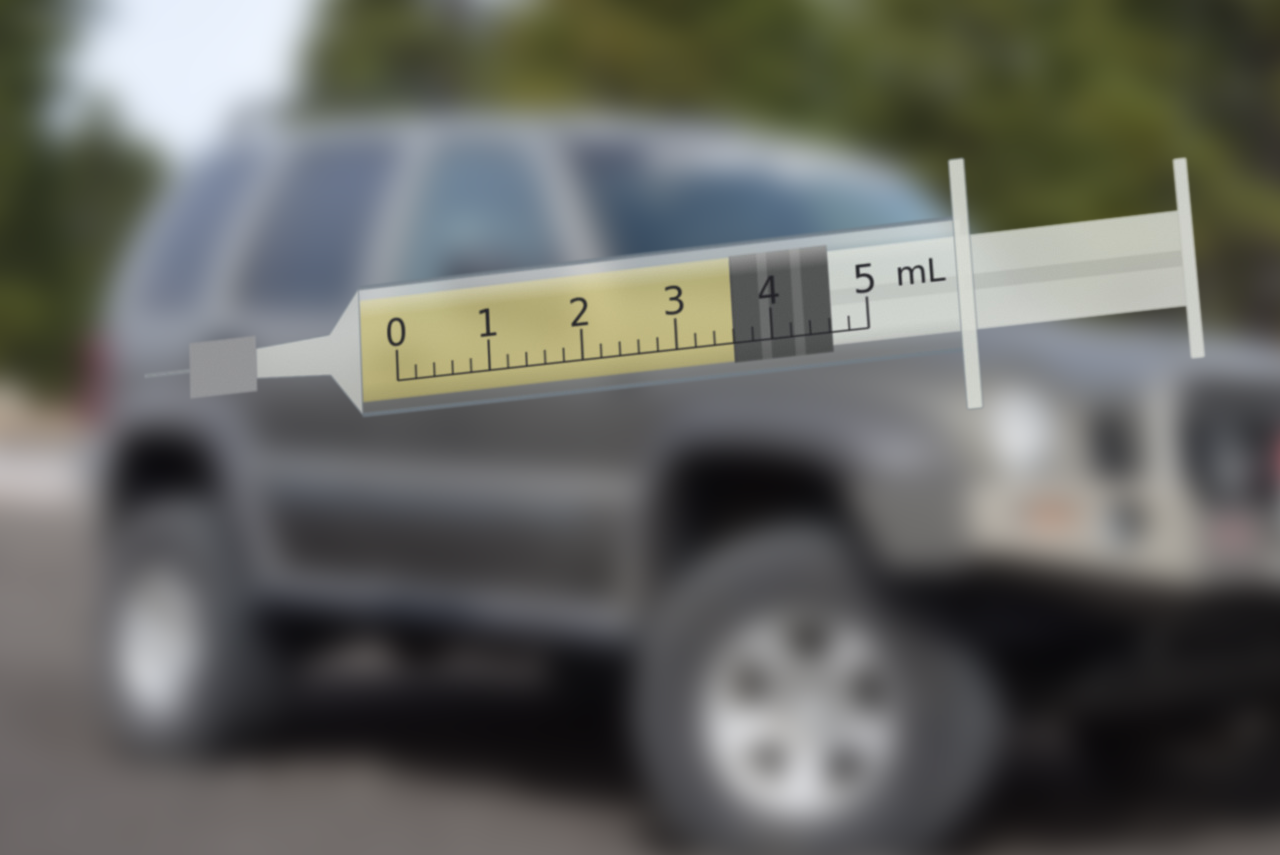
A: 3.6 mL
